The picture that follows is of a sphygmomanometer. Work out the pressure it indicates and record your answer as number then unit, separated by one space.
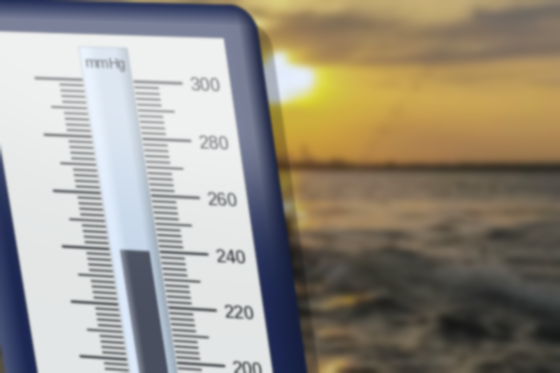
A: 240 mmHg
